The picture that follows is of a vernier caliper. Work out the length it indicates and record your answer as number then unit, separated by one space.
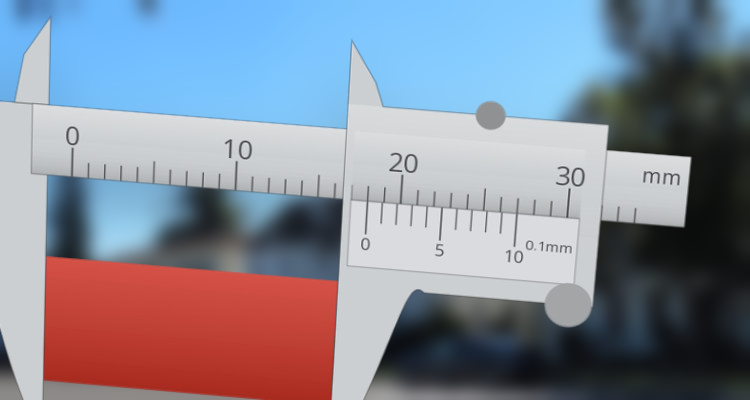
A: 18.0 mm
